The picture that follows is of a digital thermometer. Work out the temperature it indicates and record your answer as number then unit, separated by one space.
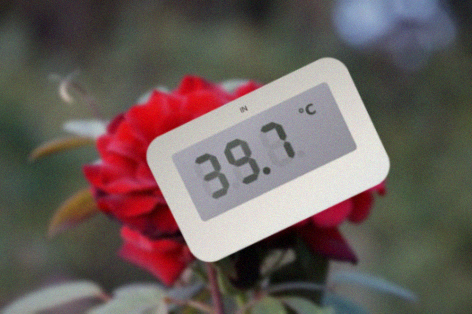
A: 39.7 °C
